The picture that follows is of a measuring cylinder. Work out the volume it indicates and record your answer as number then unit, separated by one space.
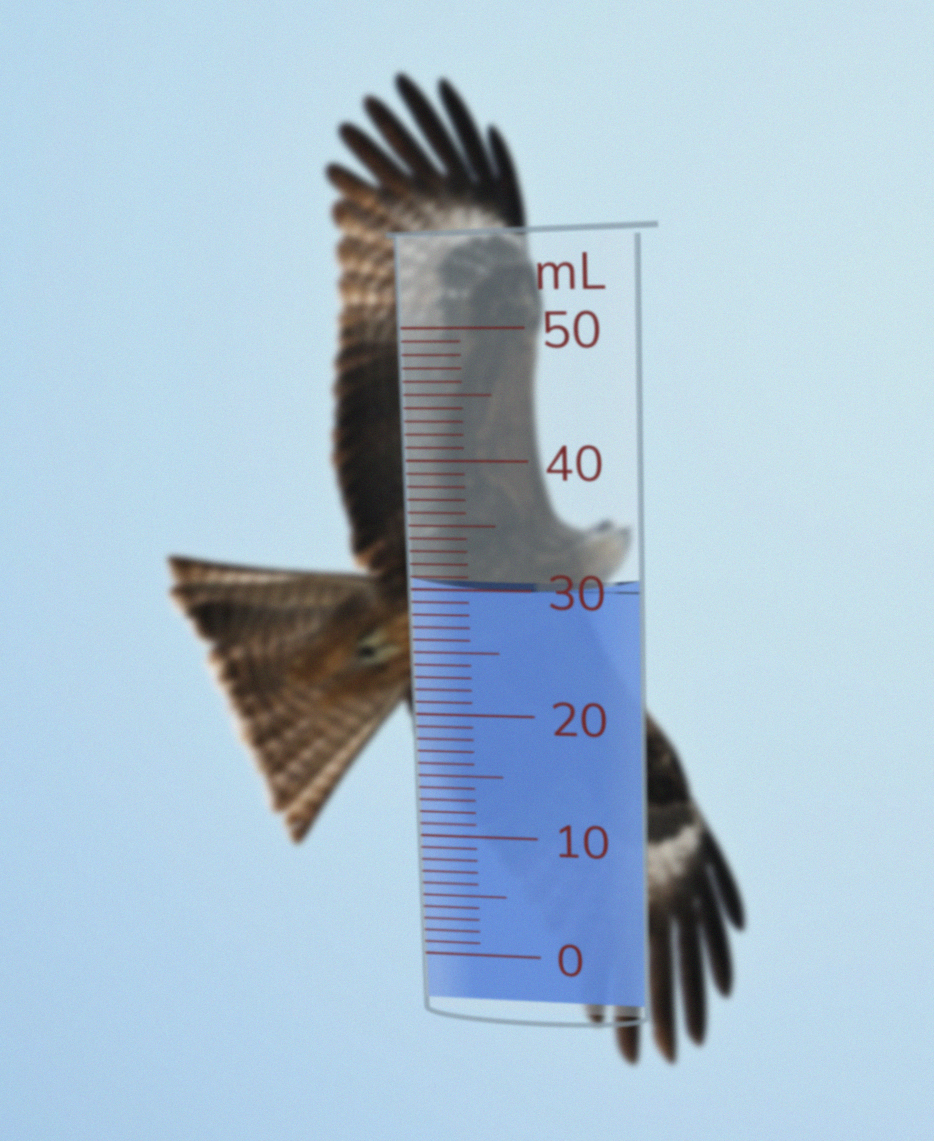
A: 30 mL
